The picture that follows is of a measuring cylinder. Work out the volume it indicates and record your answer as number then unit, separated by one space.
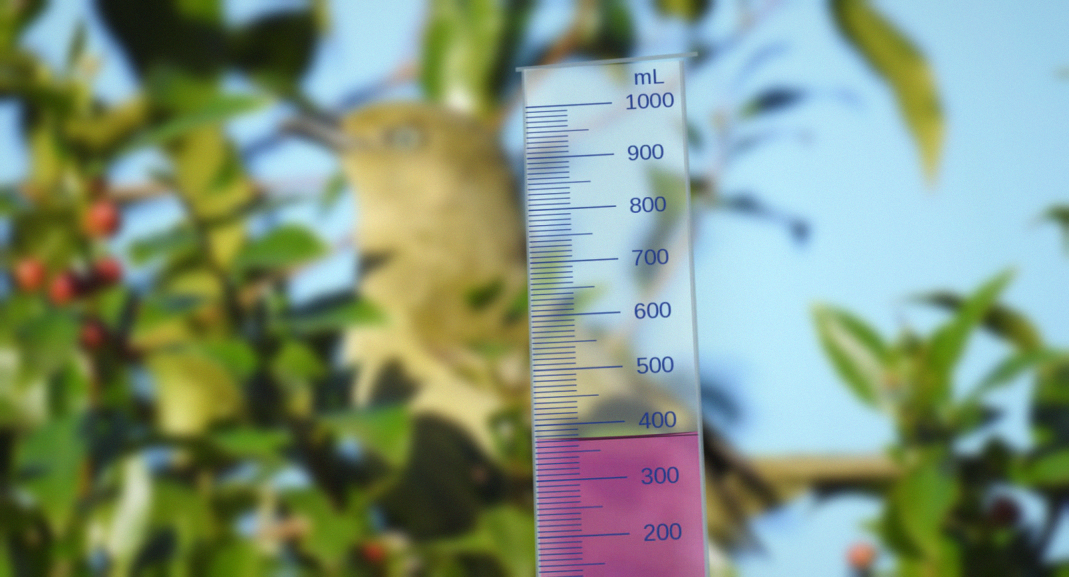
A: 370 mL
